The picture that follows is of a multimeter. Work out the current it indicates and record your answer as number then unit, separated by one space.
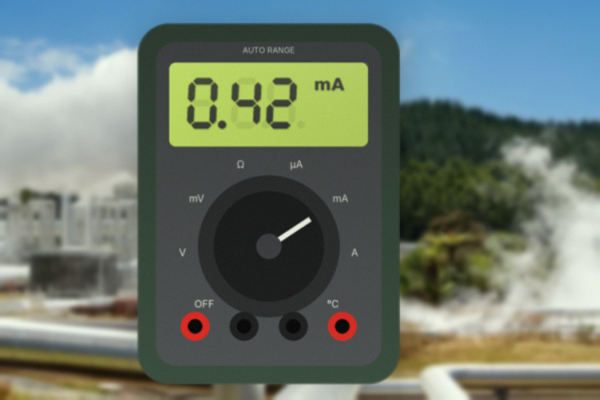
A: 0.42 mA
